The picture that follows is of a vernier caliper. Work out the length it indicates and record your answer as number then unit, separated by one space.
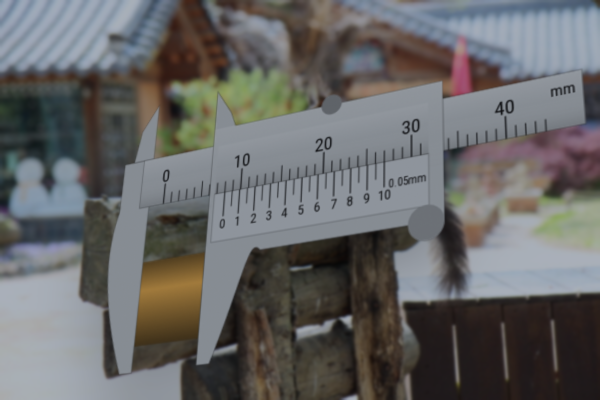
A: 8.0 mm
